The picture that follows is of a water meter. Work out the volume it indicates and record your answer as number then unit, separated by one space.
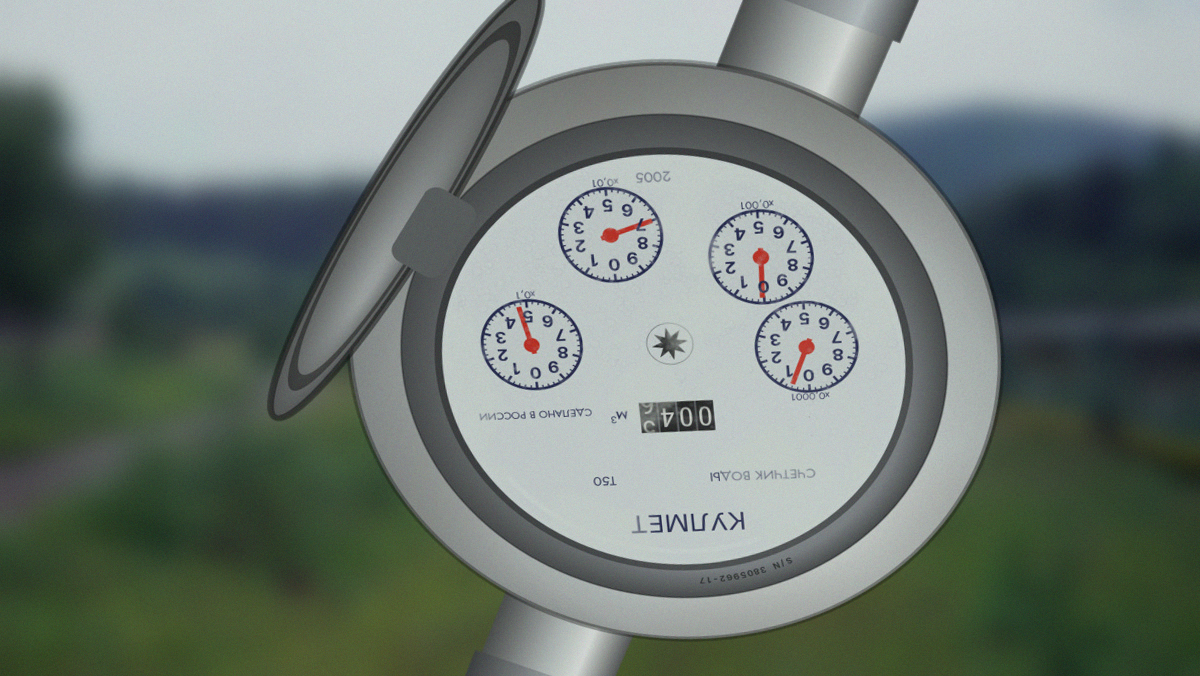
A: 45.4700 m³
